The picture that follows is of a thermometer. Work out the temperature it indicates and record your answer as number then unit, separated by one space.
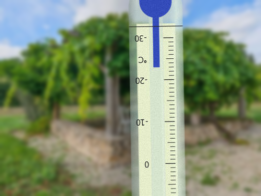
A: -23 °C
